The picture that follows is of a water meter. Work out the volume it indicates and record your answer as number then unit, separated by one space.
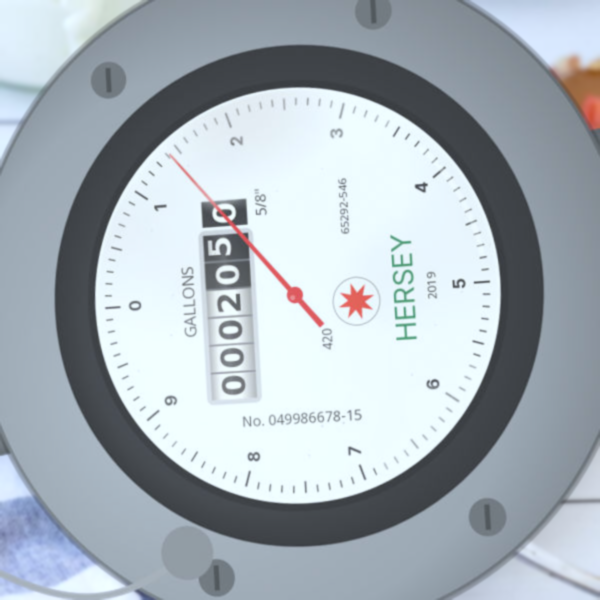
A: 2051.4 gal
